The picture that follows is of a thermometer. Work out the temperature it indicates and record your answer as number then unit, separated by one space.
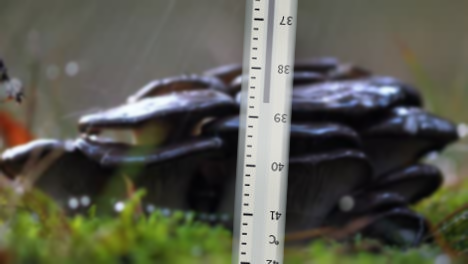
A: 38.7 °C
